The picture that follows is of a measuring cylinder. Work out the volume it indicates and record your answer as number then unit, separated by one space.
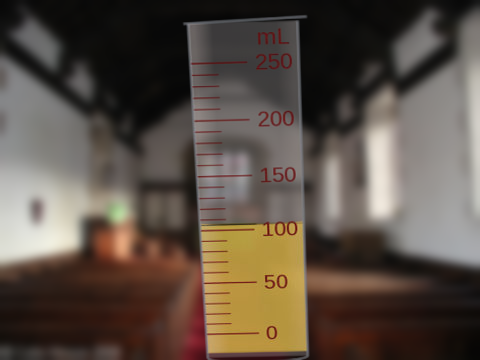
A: 105 mL
